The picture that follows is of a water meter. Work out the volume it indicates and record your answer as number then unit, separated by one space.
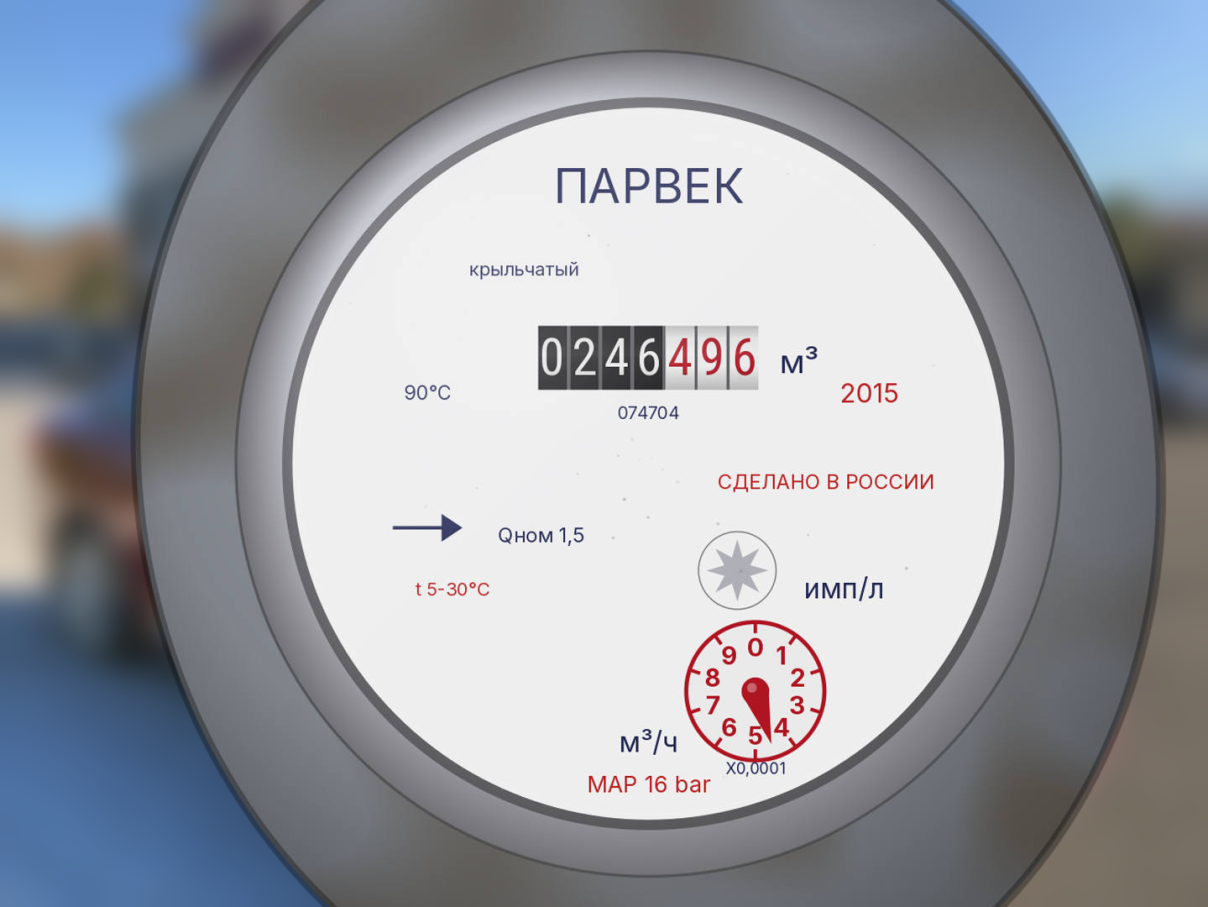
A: 246.4964 m³
